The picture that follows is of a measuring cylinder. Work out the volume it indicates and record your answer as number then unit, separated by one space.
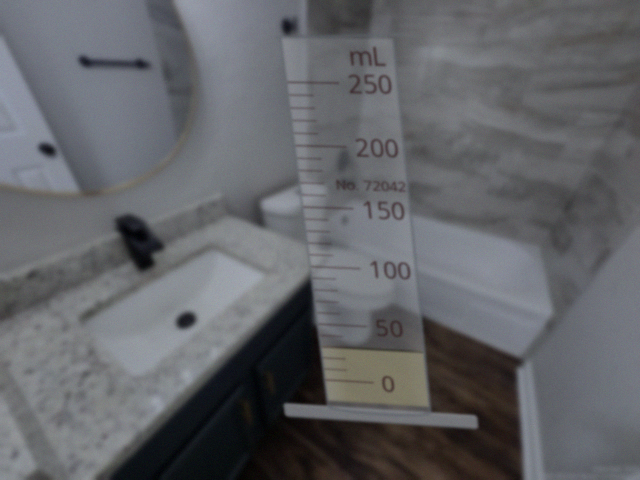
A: 30 mL
